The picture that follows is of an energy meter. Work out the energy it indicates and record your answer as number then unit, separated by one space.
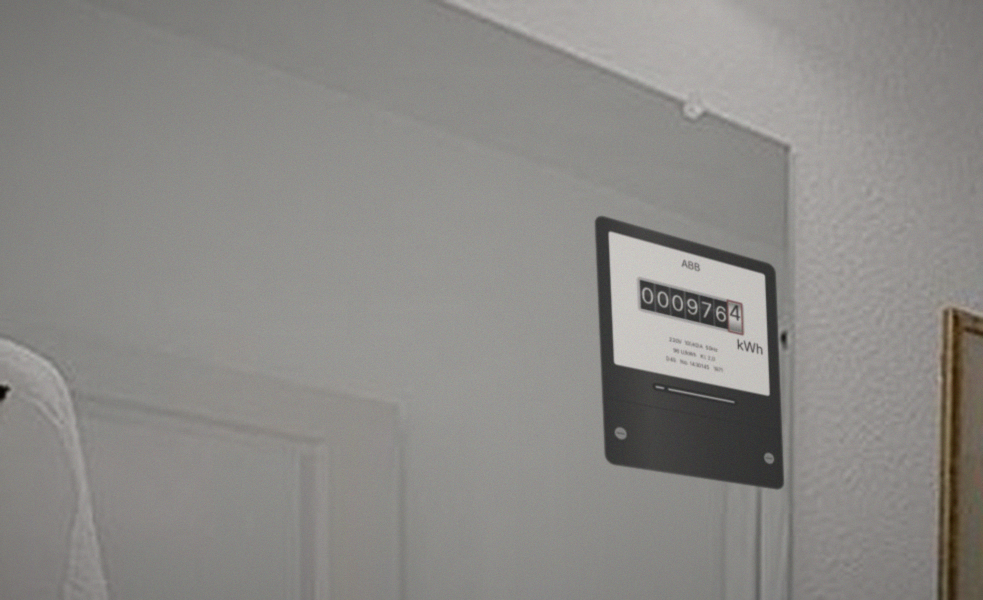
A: 976.4 kWh
